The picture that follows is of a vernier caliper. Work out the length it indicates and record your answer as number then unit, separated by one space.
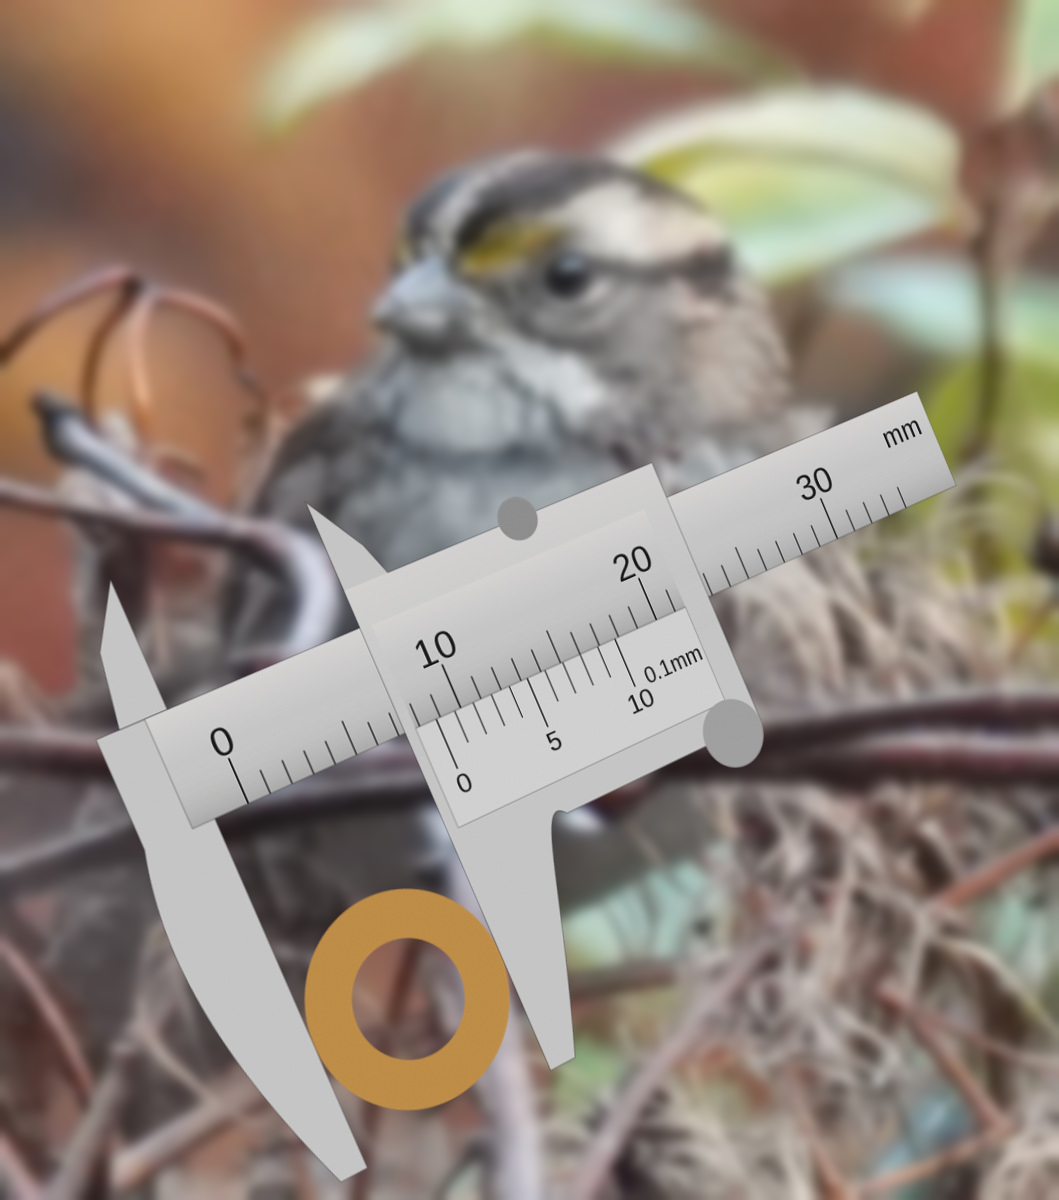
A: 8.8 mm
